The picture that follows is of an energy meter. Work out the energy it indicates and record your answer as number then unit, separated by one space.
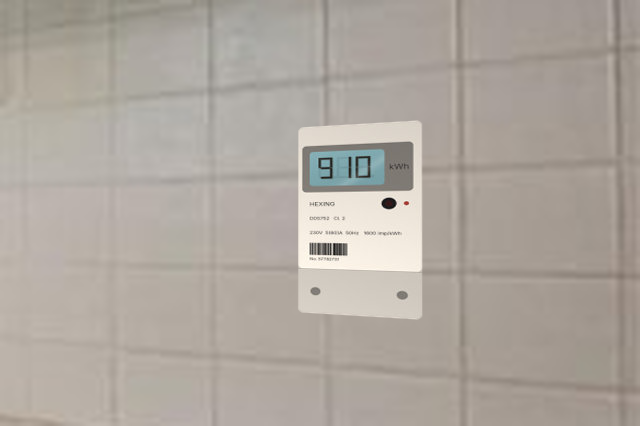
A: 910 kWh
